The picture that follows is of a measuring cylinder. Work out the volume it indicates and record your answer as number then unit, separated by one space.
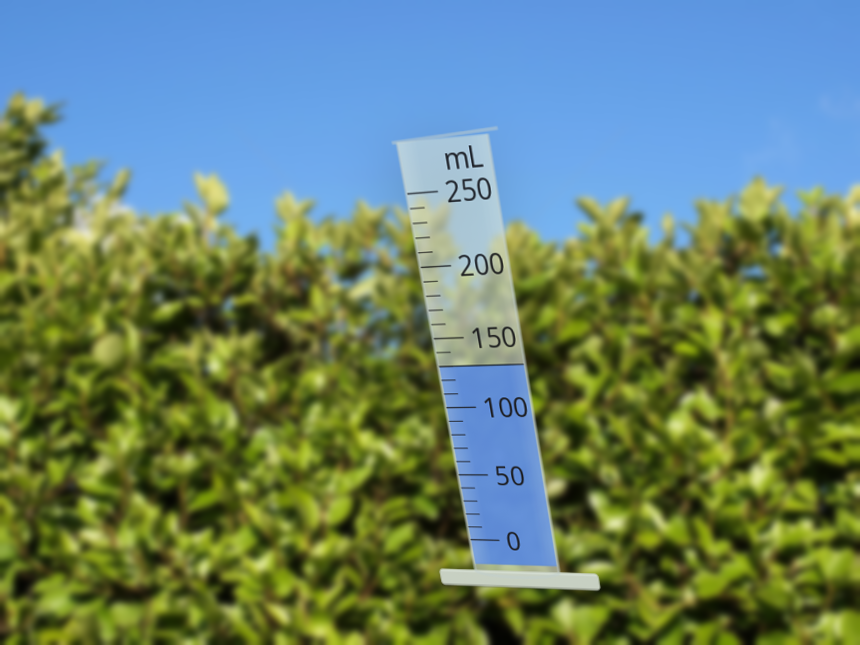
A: 130 mL
